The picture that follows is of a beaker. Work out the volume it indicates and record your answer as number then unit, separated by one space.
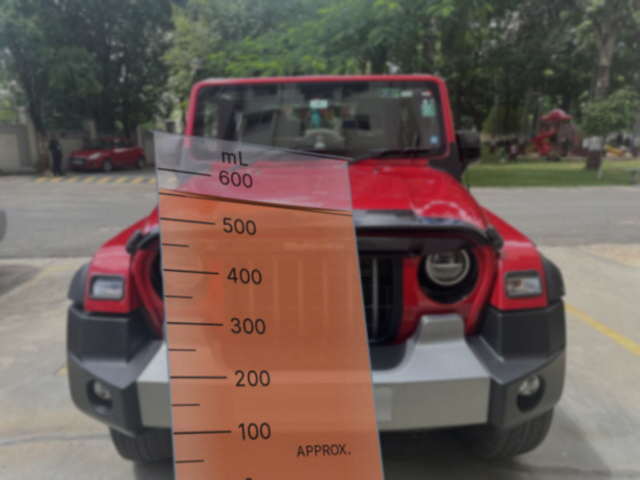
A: 550 mL
